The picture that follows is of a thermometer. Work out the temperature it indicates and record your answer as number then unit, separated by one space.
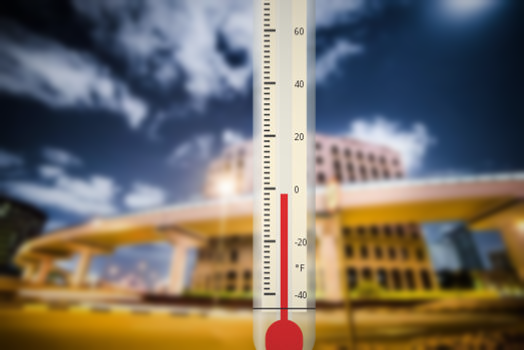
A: -2 °F
